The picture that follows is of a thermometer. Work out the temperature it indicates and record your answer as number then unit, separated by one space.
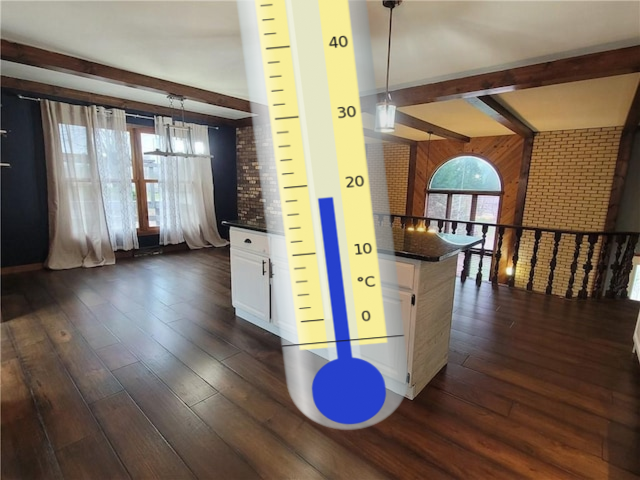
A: 18 °C
